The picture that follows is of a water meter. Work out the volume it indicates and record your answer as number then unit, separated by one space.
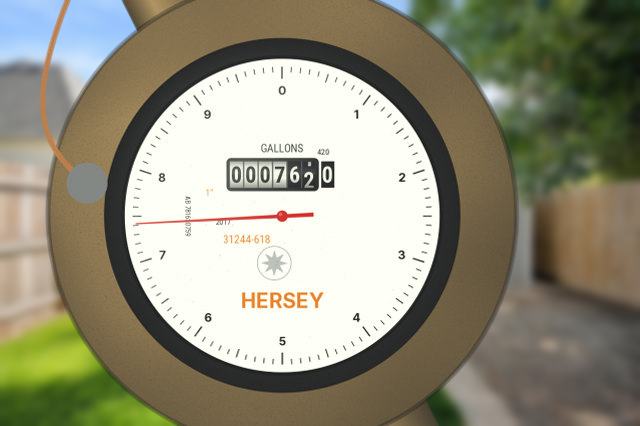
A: 7617.4 gal
